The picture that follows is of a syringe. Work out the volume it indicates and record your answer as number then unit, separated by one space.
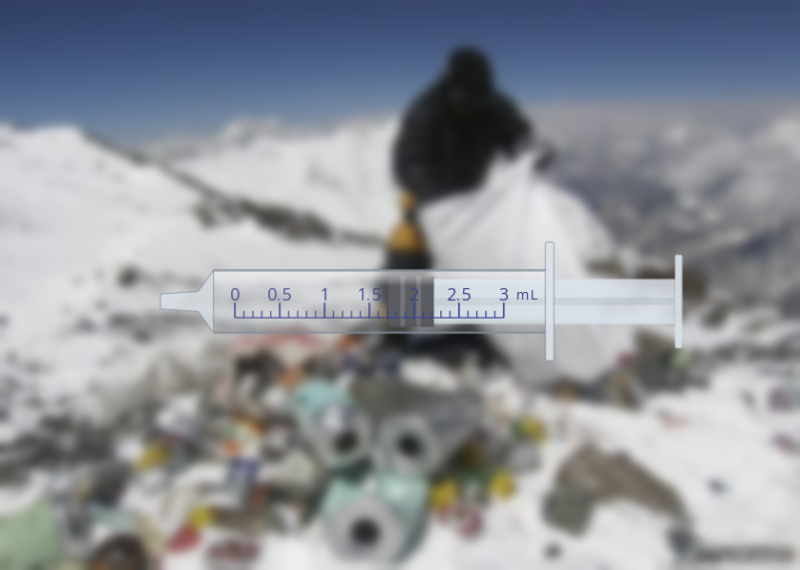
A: 1.7 mL
